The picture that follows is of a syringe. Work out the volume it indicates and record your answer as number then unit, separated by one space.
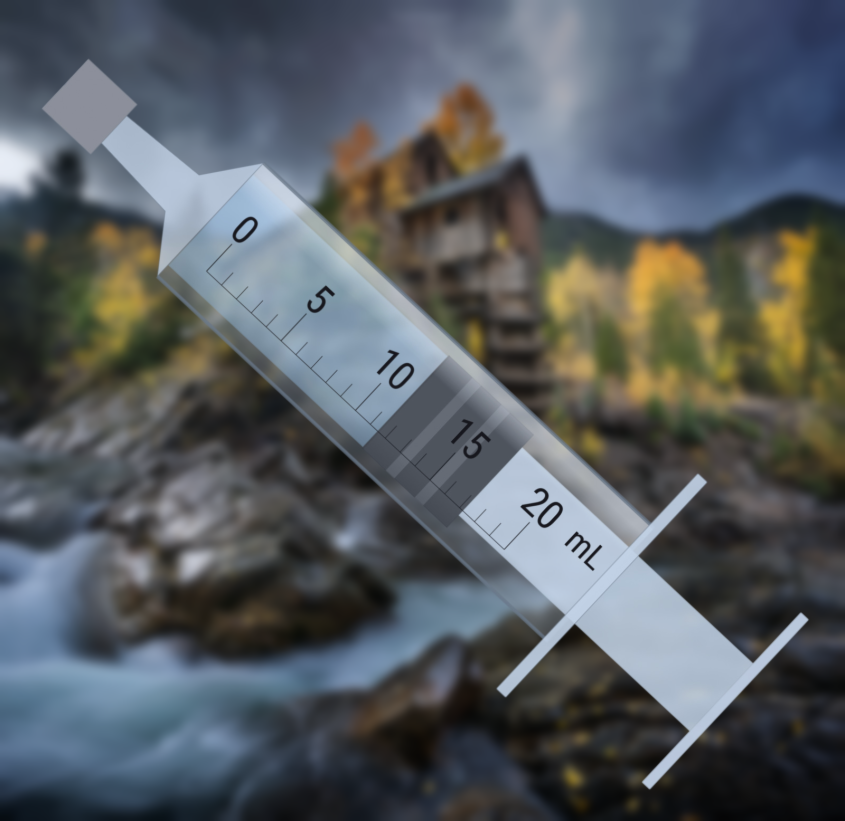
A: 11.5 mL
